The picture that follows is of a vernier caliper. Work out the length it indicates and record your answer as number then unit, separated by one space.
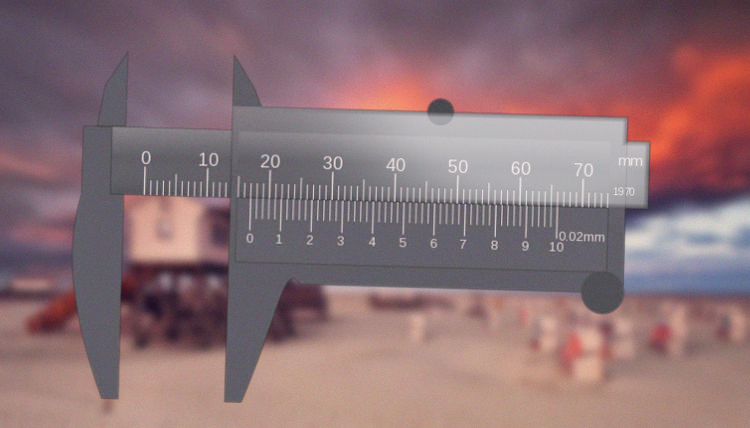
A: 17.0 mm
